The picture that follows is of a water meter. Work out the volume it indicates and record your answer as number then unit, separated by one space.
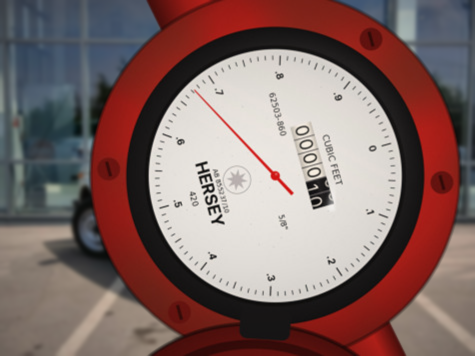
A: 9.67 ft³
